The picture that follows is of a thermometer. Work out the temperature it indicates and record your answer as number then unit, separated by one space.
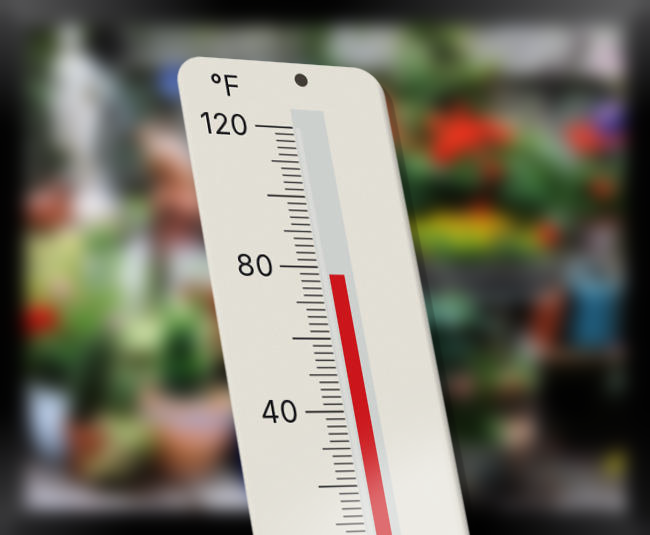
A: 78 °F
